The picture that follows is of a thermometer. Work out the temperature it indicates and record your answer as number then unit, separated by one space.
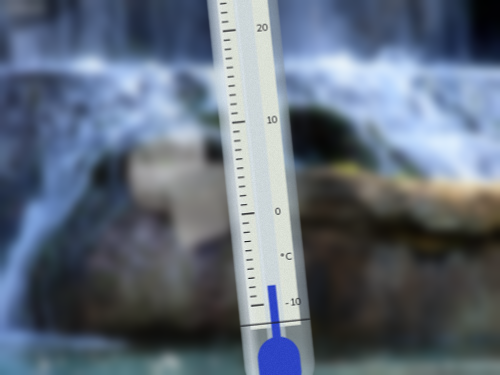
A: -8 °C
